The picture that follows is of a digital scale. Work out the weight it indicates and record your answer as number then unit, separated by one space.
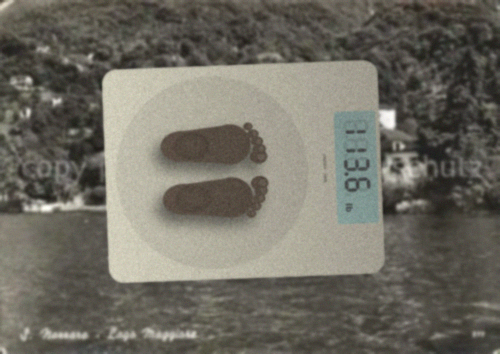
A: 113.6 lb
